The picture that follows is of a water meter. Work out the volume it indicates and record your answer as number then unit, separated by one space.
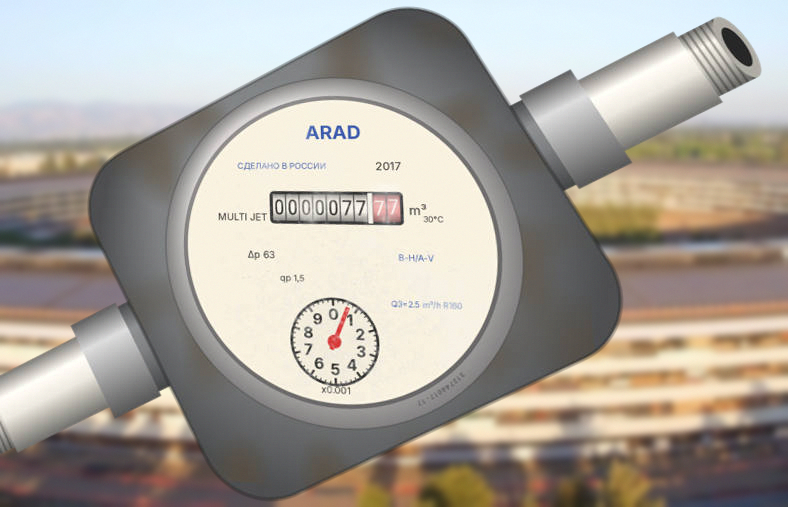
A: 77.770 m³
